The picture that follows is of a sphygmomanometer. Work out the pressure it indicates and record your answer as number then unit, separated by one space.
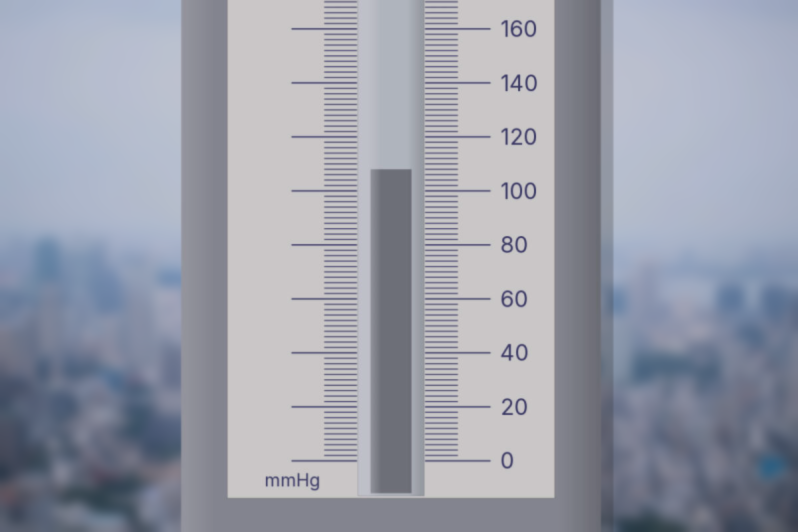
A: 108 mmHg
